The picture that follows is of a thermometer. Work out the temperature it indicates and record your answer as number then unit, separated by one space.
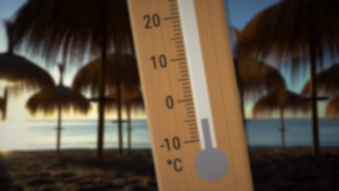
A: -5 °C
